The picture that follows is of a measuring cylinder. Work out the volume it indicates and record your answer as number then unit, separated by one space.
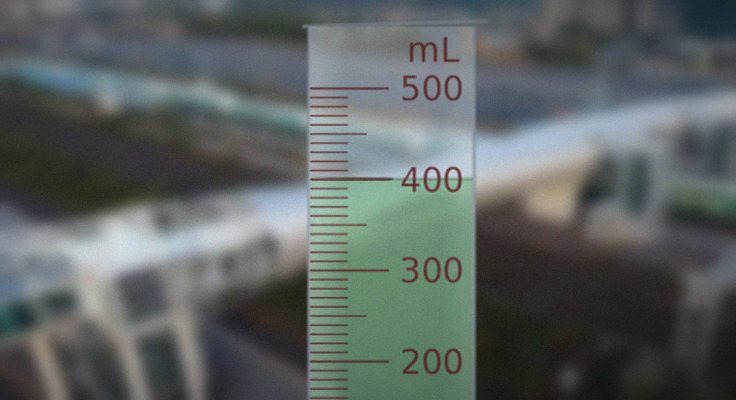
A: 400 mL
